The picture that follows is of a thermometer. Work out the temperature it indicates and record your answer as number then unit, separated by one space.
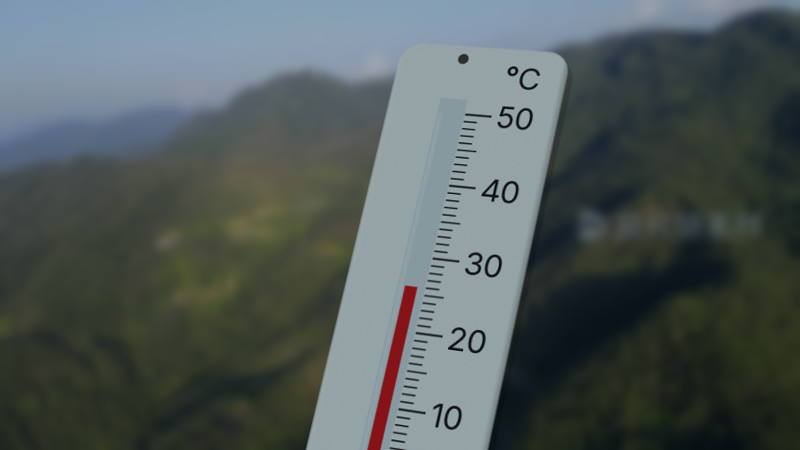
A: 26 °C
